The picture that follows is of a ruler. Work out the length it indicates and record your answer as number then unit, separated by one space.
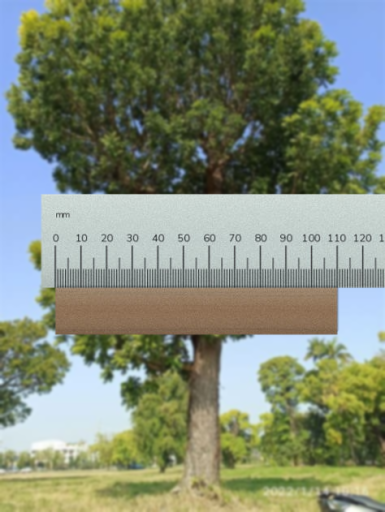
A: 110 mm
